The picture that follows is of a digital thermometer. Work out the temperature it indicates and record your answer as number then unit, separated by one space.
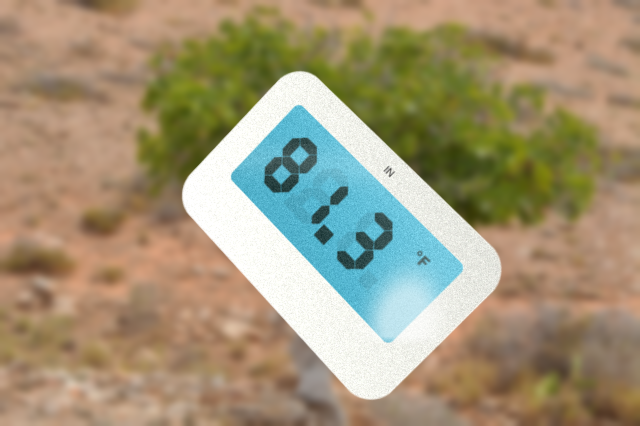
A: 81.3 °F
